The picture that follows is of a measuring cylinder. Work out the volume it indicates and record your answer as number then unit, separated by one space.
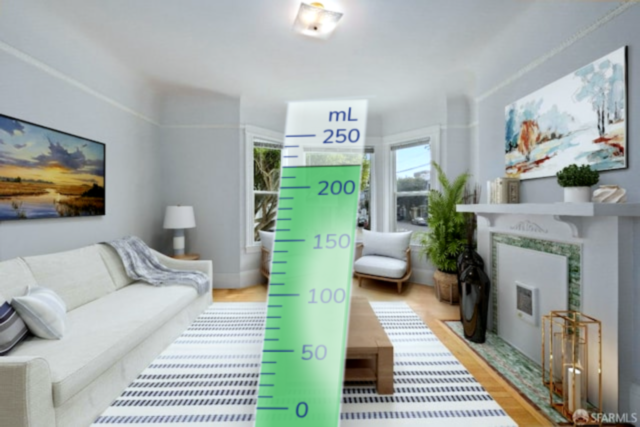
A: 220 mL
